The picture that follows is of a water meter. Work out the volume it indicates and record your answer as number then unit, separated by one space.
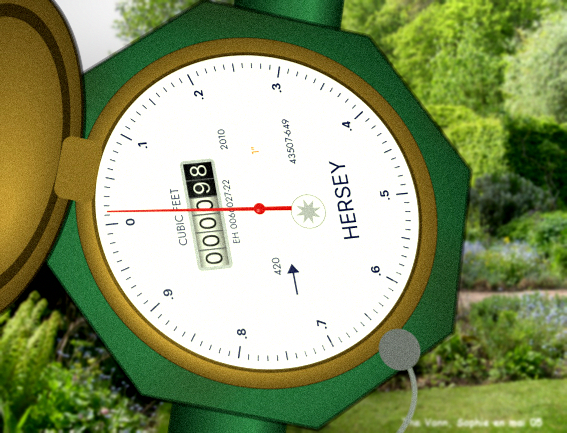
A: 98.01 ft³
